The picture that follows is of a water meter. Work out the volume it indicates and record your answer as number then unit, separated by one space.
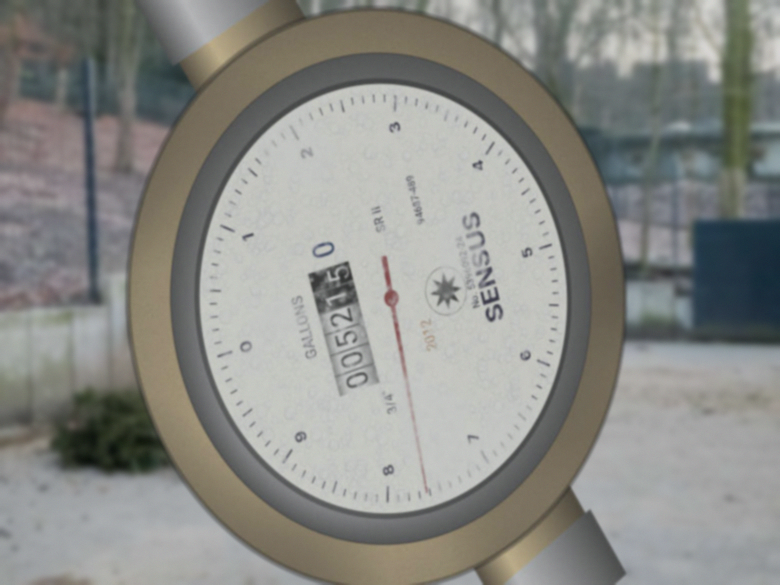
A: 52147.6 gal
